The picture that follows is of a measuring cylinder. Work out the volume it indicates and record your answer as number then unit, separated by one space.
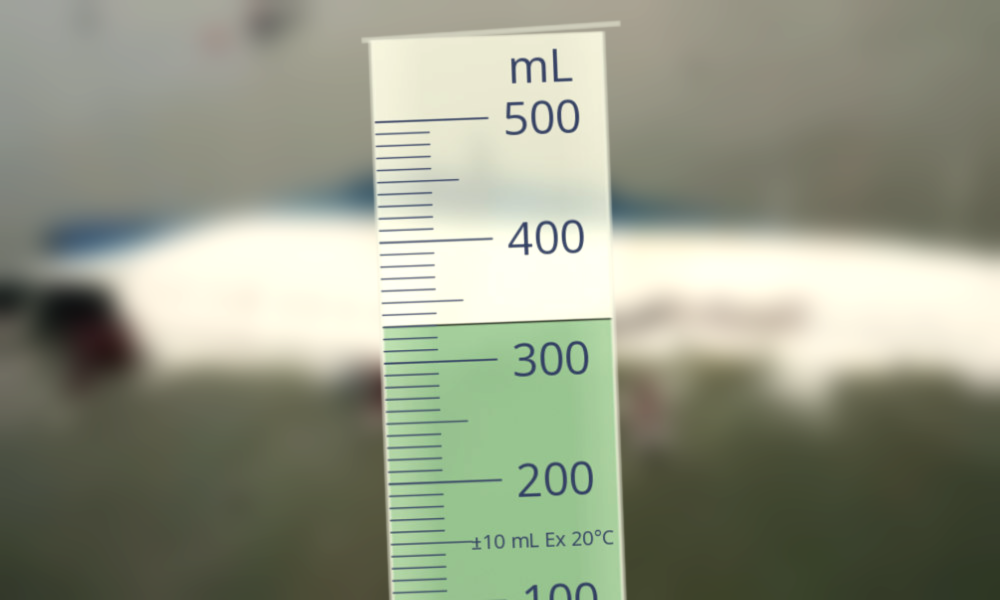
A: 330 mL
